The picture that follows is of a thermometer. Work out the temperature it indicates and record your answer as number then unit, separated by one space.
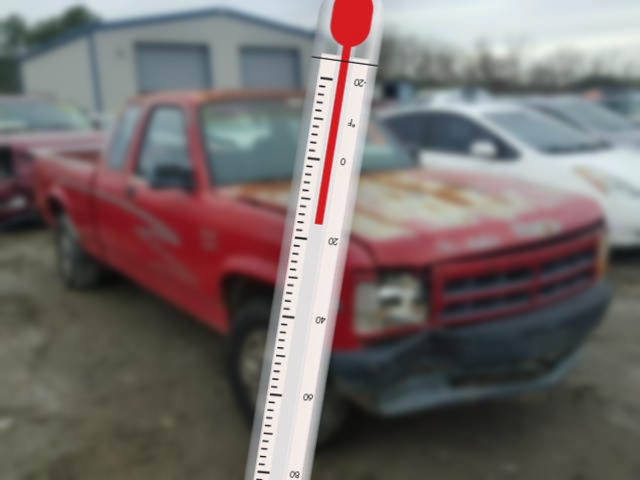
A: 16 °F
